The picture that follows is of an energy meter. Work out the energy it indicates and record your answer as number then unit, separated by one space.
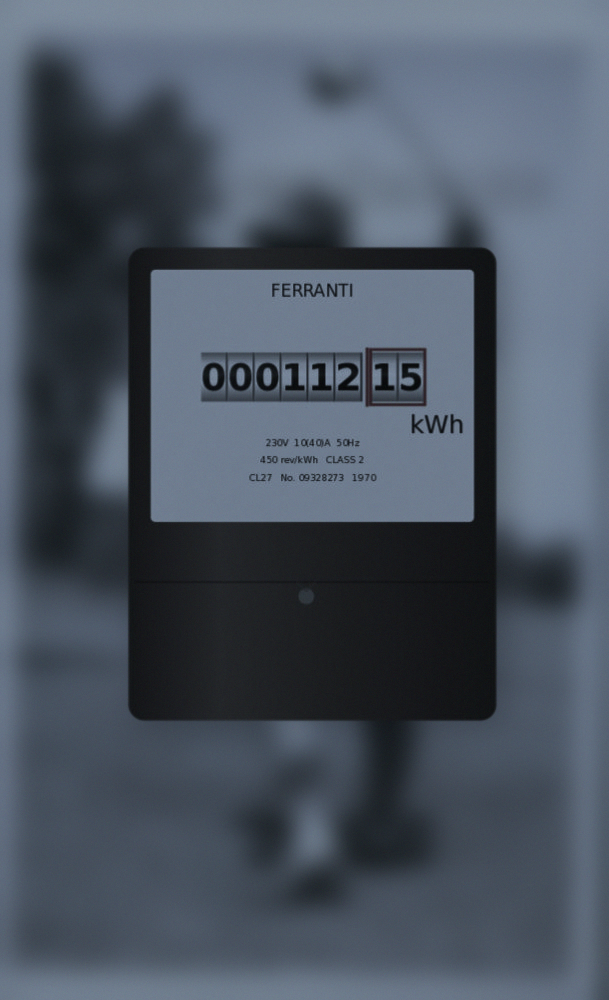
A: 112.15 kWh
